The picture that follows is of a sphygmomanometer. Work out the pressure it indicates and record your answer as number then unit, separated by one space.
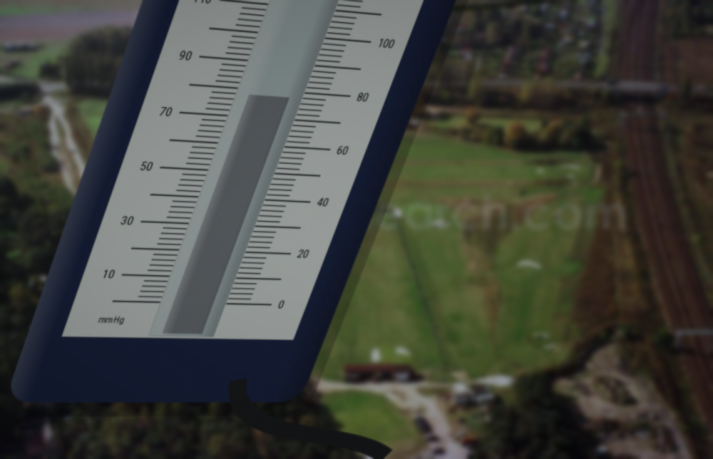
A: 78 mmHg
